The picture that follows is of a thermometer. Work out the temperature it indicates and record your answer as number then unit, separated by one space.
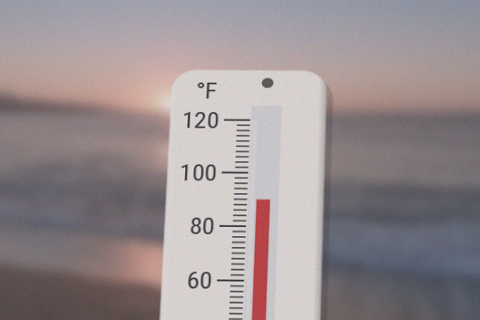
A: 90 °F
